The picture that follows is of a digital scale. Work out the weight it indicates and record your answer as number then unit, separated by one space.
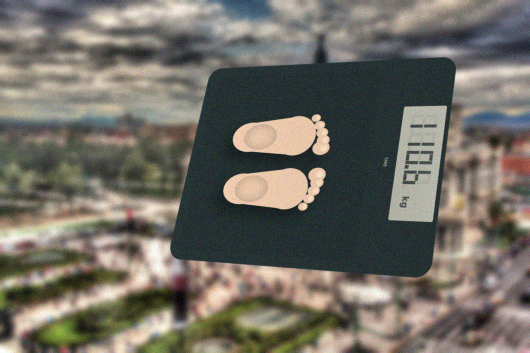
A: 110.6 kg
